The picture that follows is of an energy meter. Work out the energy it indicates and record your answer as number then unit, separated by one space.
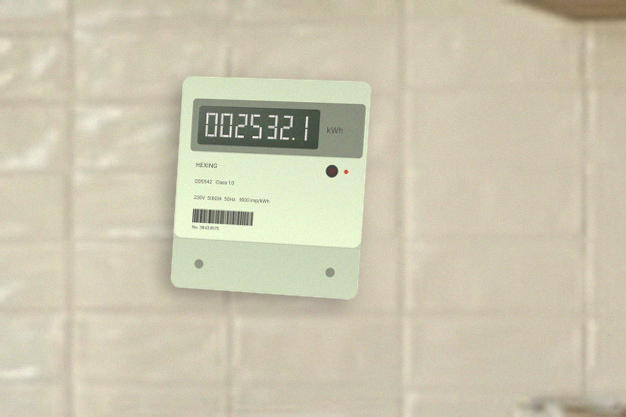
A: 2532.1 kWh
